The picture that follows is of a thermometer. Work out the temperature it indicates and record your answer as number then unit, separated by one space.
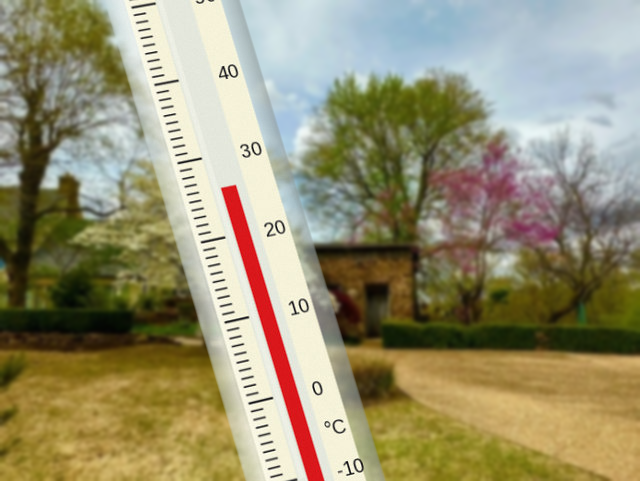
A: 26 °C
